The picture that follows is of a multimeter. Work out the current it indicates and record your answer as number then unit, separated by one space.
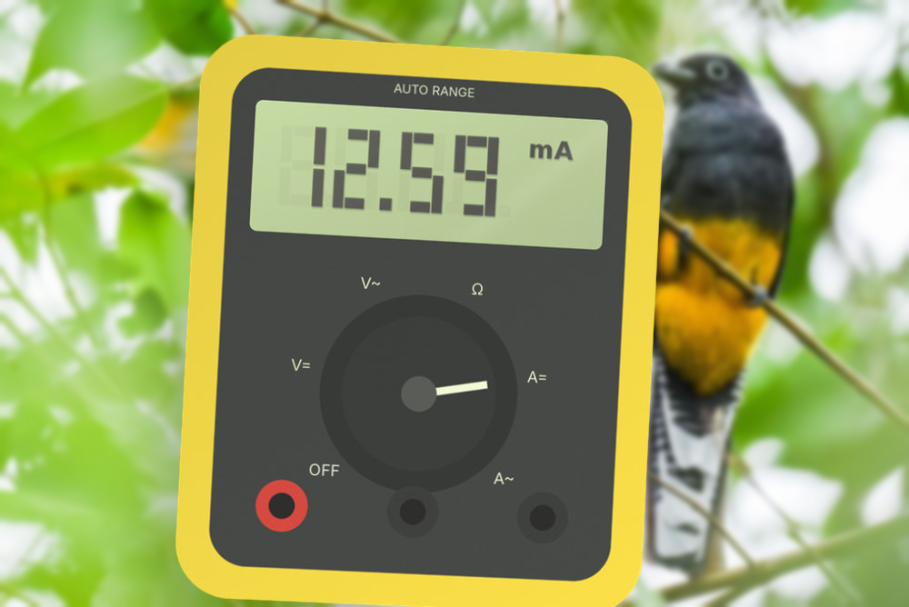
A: 12.59 mA
